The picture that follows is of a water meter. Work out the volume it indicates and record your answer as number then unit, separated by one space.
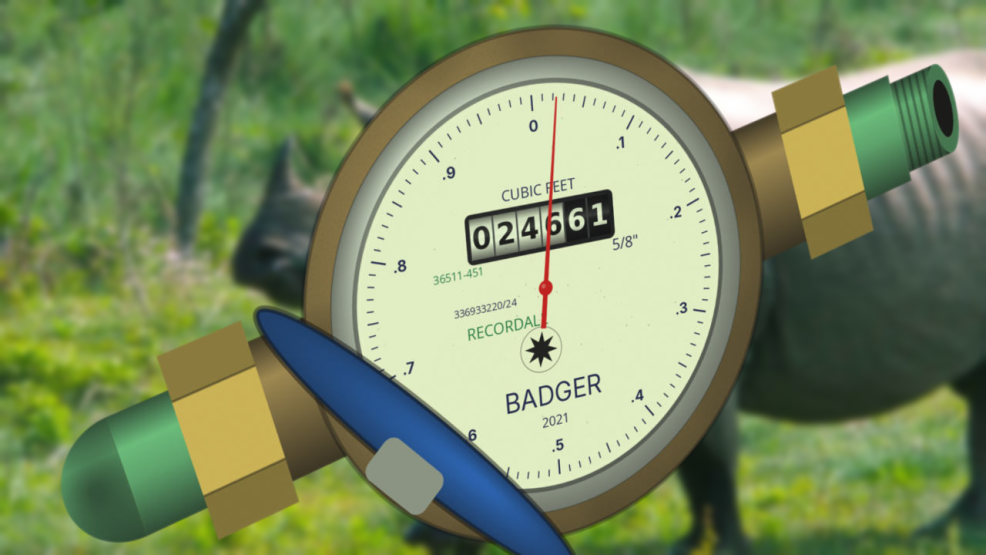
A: 24661.02 ft³
